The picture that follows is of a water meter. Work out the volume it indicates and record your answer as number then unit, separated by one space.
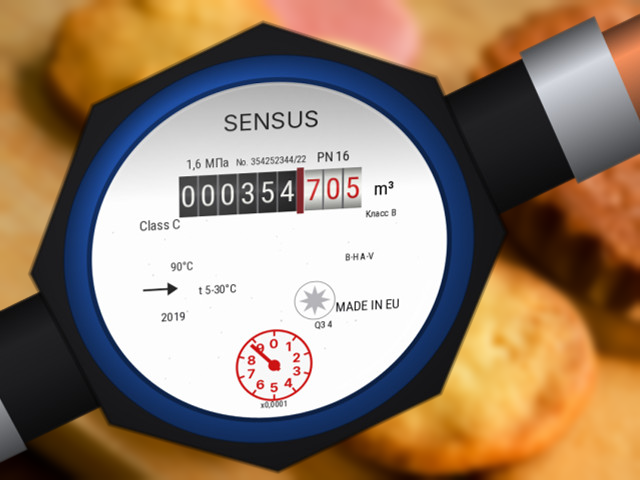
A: 354.7058 m³
